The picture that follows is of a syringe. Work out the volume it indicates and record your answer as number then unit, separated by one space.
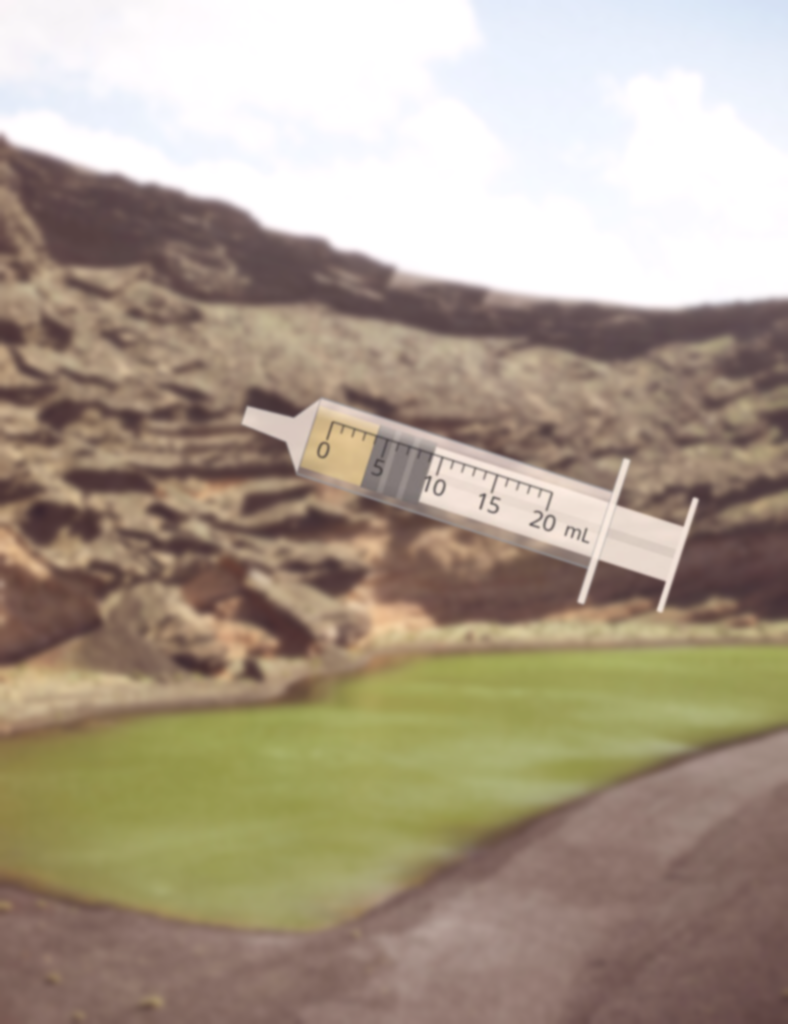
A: 4 mL
